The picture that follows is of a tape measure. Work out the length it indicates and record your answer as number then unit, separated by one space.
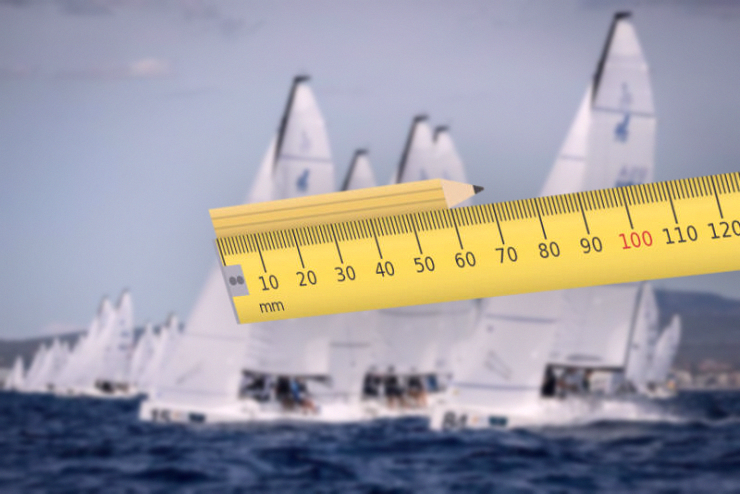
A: 69 mm
